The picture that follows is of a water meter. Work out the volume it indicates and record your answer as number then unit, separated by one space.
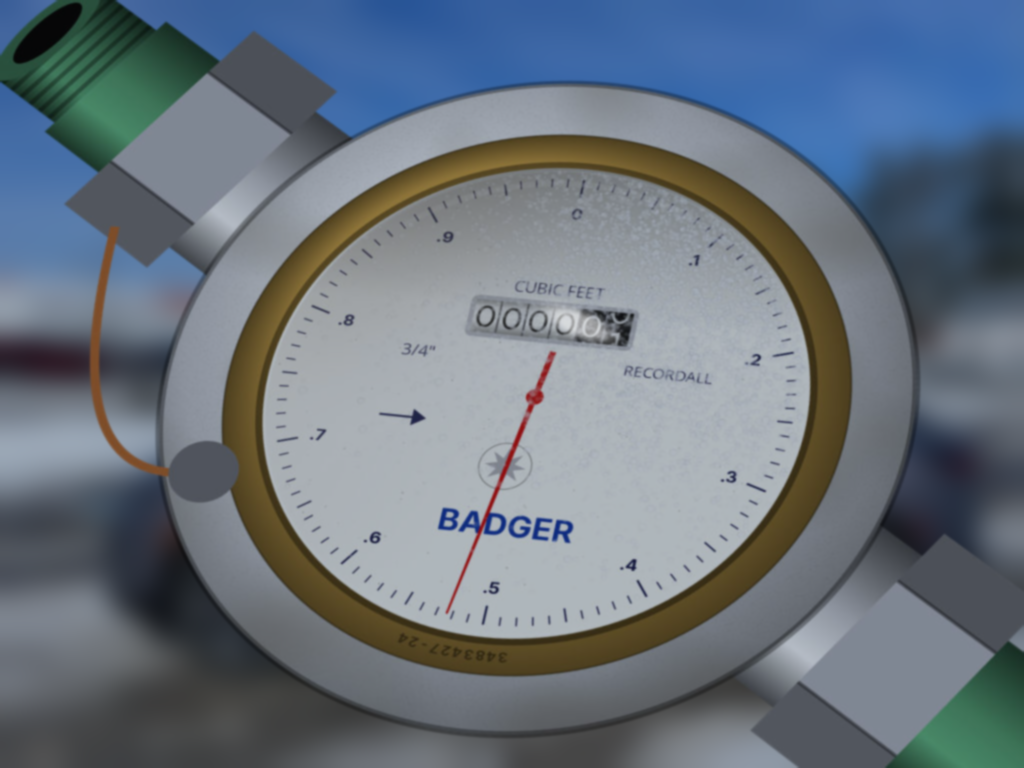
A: 0.52 ft³
